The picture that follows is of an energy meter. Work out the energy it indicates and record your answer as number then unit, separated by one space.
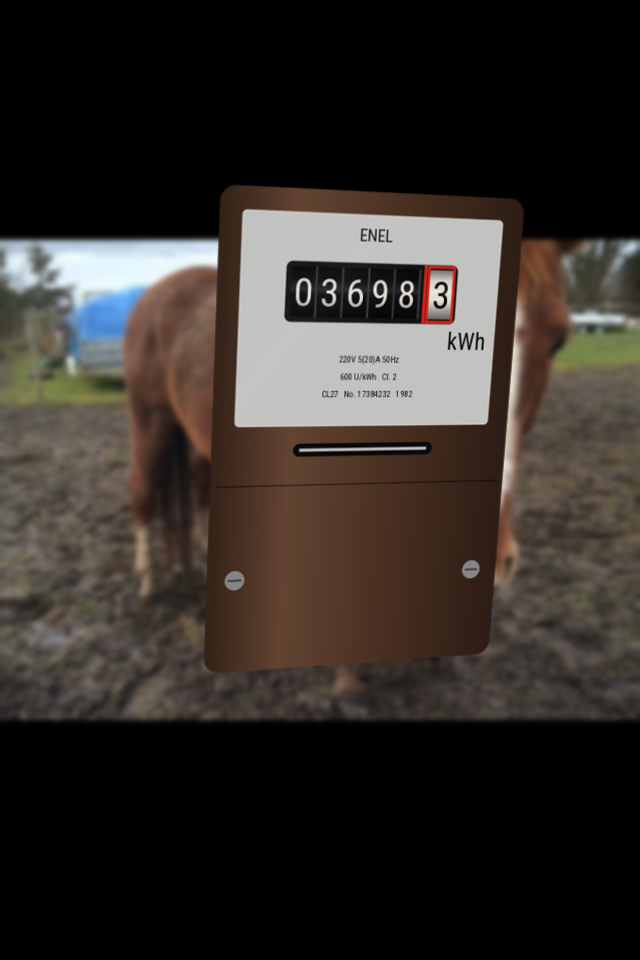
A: 3698.3 kWh
